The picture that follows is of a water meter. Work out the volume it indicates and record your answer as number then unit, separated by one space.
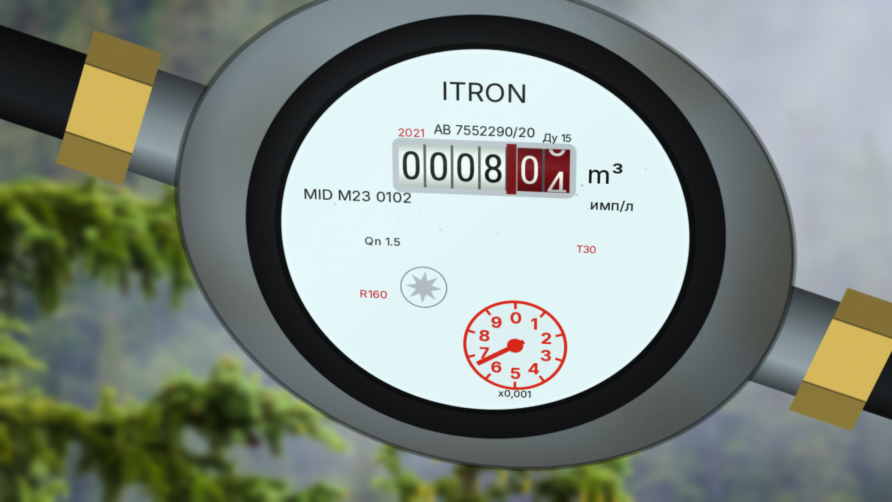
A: 8.036 m³
